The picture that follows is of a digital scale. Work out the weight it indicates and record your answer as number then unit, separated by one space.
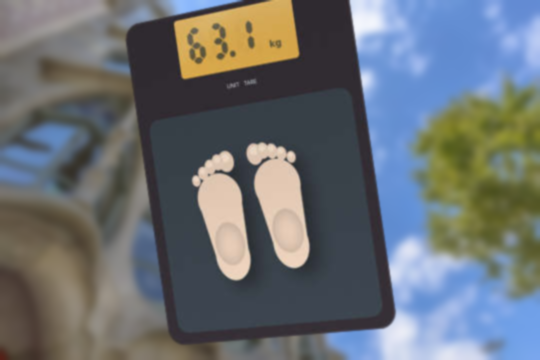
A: 63.1 kg
